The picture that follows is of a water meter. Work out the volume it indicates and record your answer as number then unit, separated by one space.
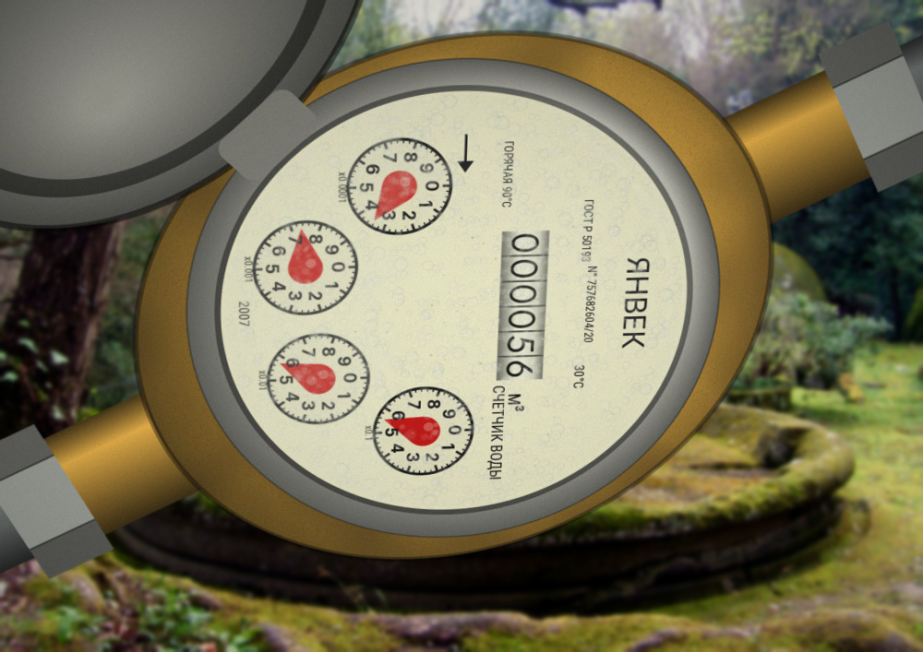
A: 56.5573 m³
